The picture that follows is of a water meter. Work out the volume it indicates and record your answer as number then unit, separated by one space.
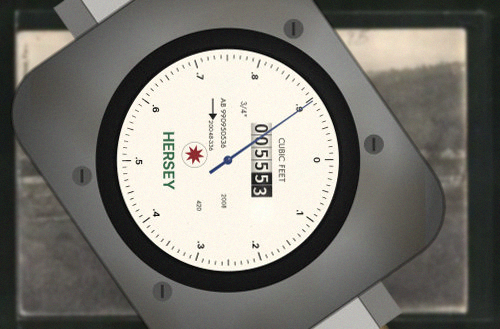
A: 5552.90 ft³
